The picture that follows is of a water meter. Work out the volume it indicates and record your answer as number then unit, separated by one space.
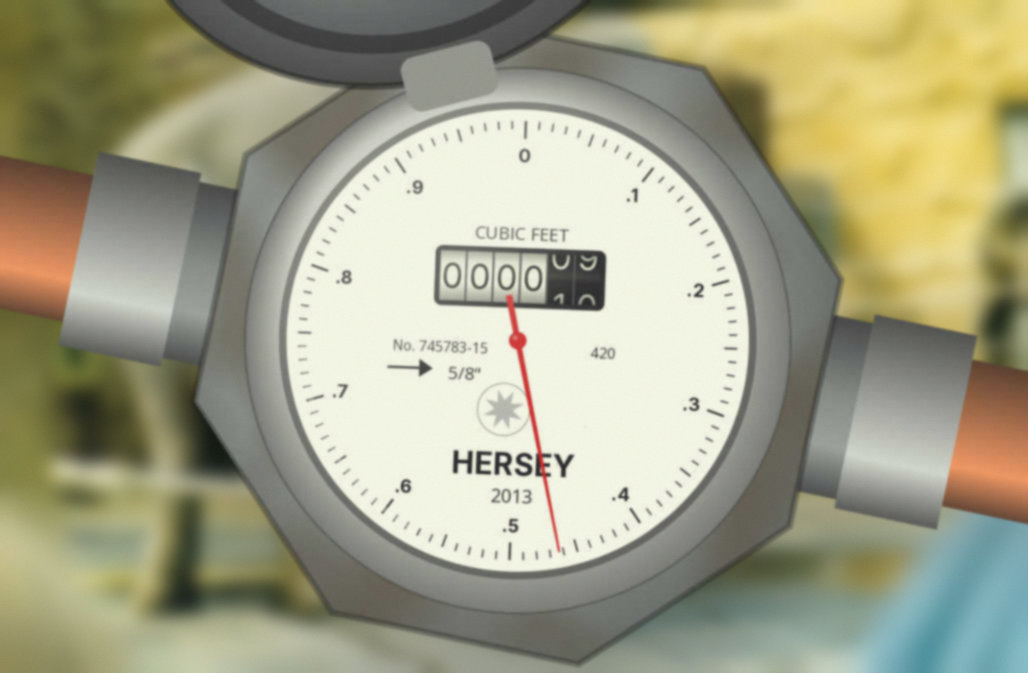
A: 9.46 ft³
